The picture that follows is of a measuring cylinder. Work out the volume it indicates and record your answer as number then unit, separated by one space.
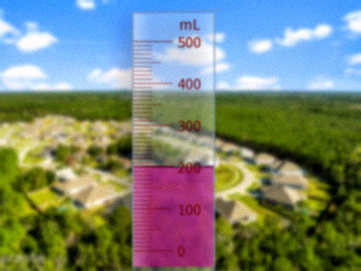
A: 200 mL
